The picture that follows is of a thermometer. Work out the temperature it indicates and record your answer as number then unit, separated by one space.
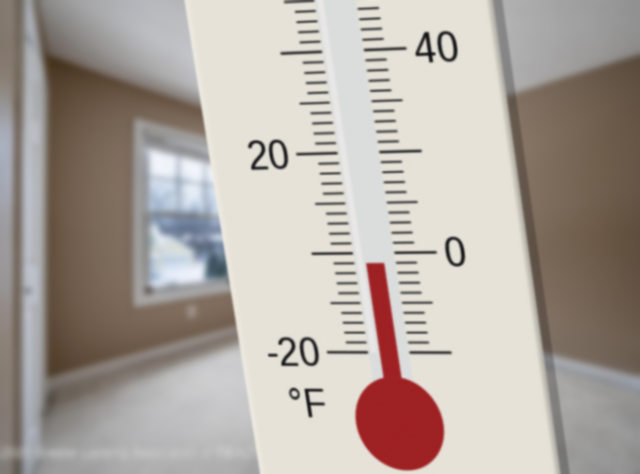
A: -2 °F
